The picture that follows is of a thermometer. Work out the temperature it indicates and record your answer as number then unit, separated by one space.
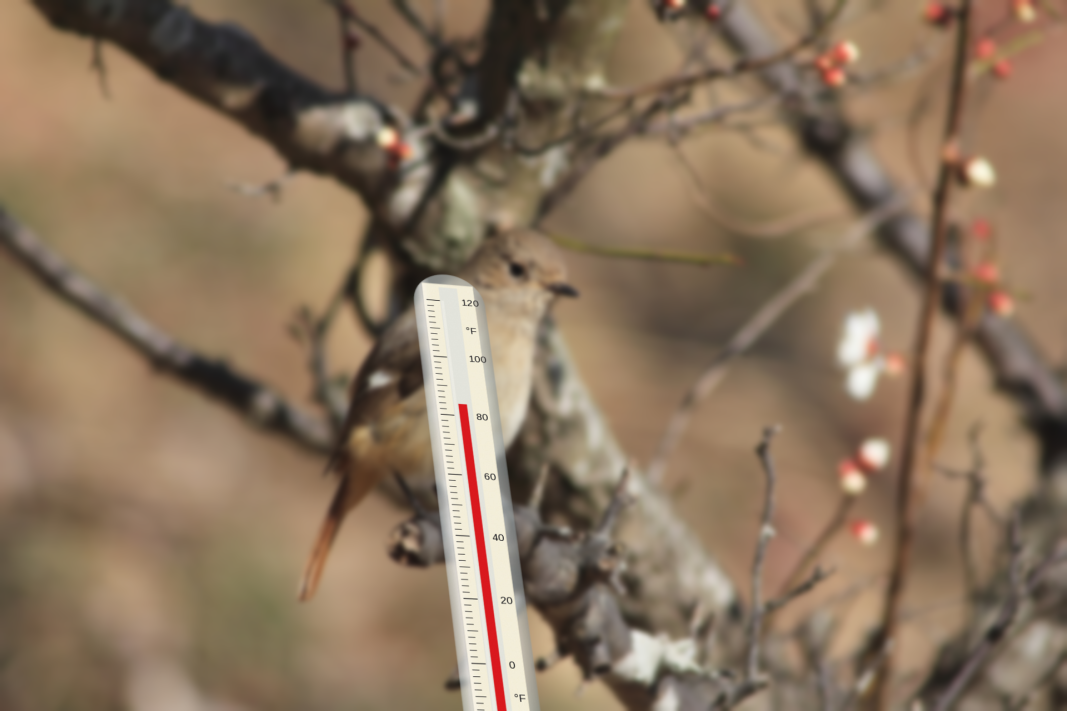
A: 84 °F
